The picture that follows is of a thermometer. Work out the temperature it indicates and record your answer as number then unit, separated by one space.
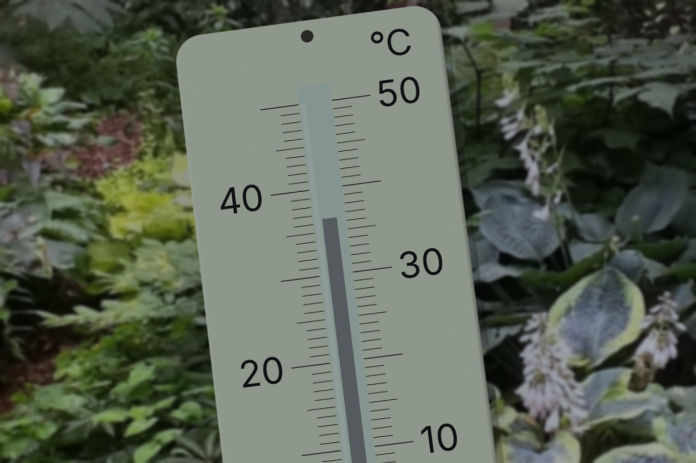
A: 36.5 °C
